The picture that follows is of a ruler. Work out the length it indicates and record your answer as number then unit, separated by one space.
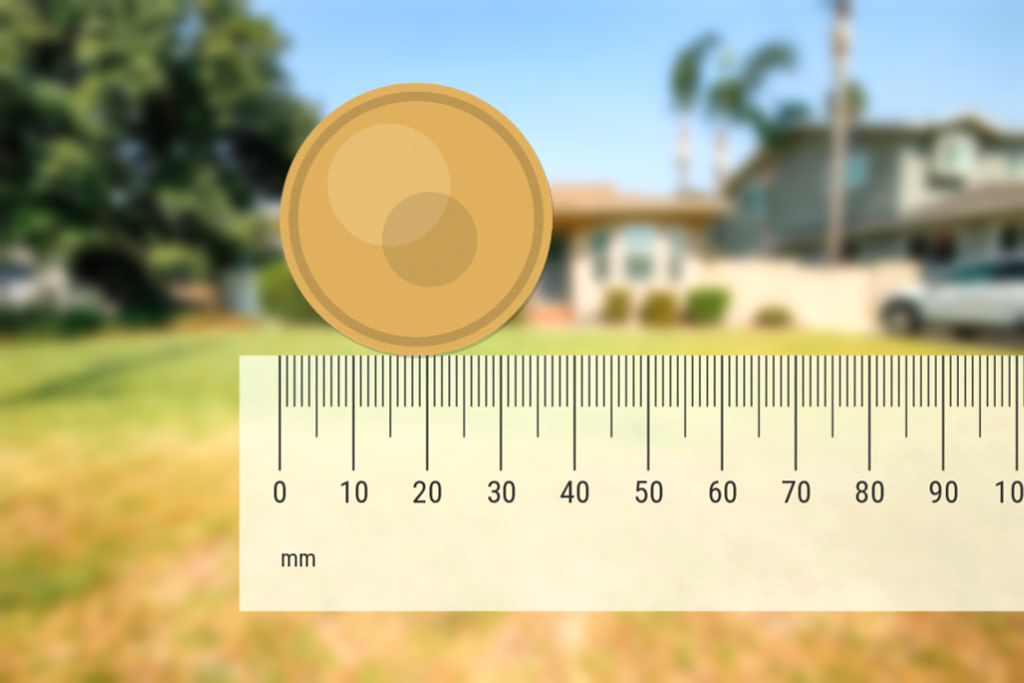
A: 37 mm
